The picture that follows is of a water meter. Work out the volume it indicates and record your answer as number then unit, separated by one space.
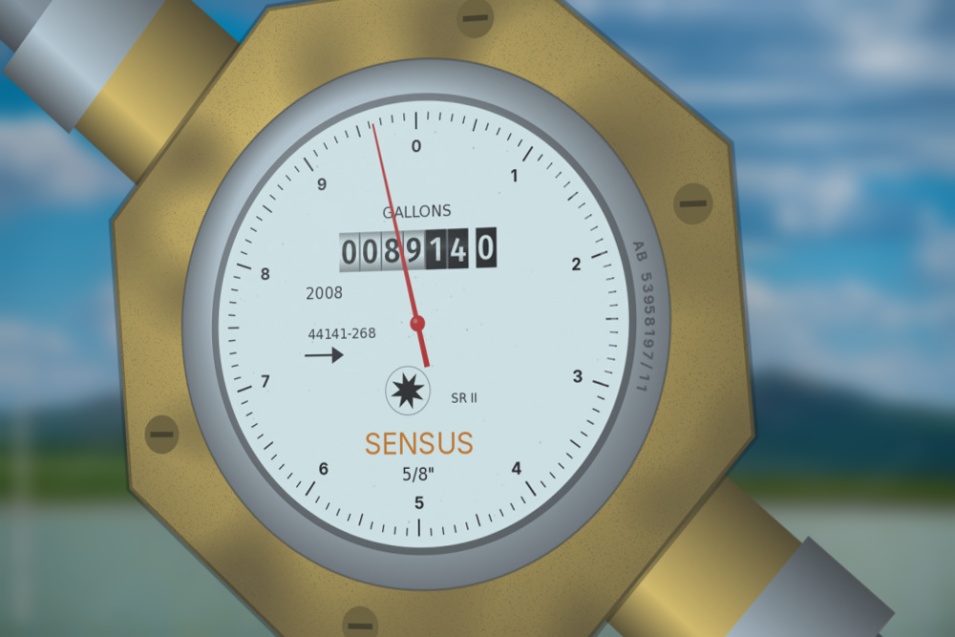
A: 89139.6 gal
